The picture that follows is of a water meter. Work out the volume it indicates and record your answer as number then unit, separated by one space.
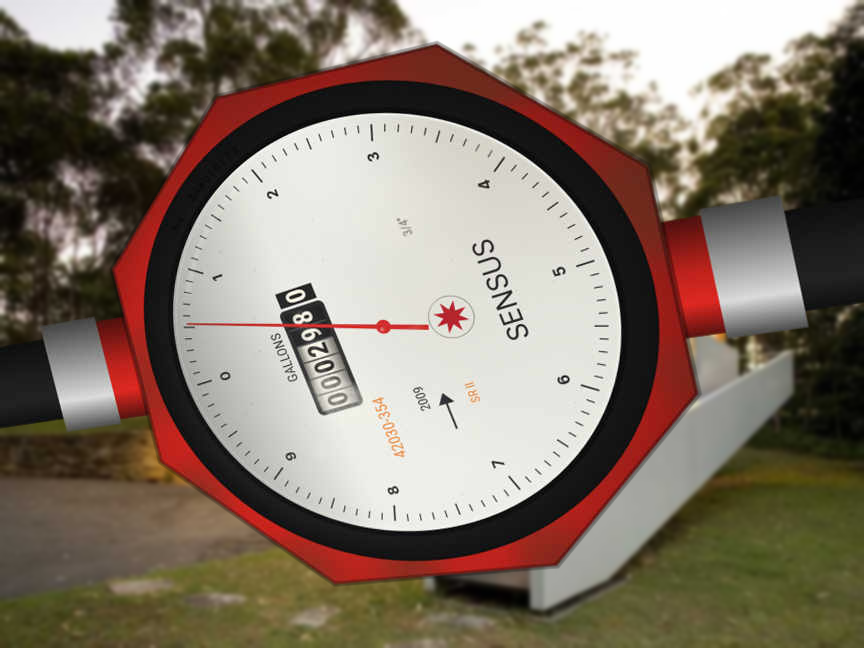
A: 2980.5 gal
